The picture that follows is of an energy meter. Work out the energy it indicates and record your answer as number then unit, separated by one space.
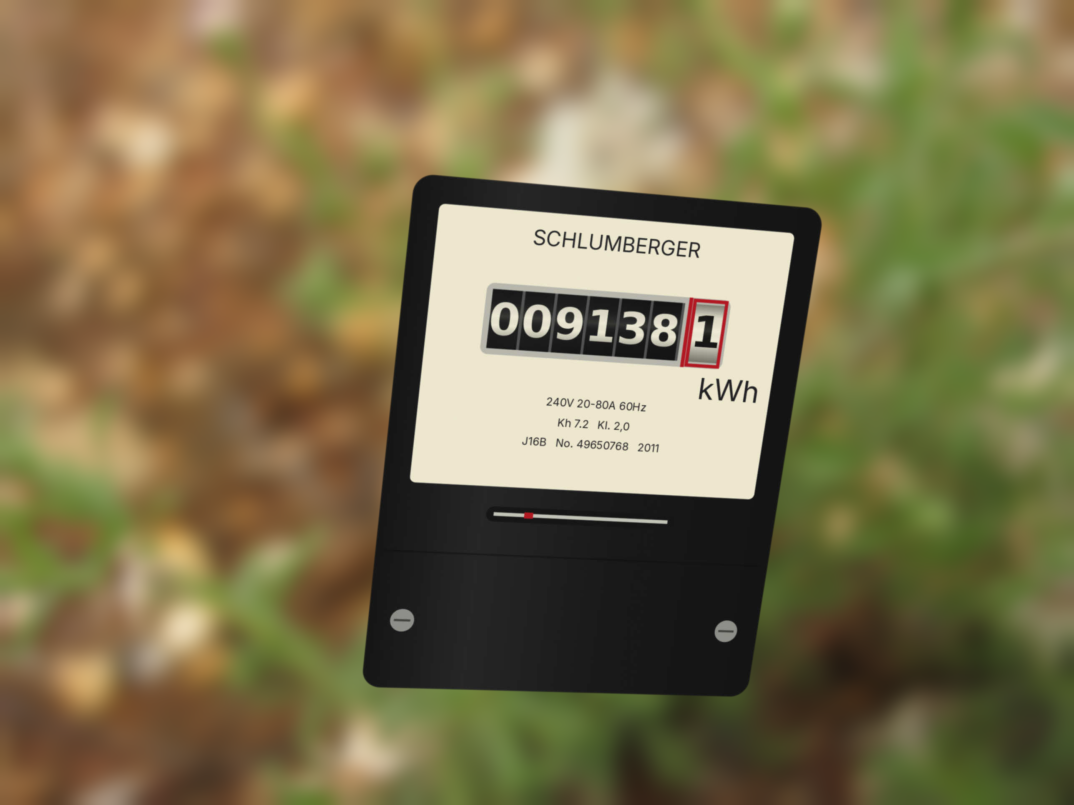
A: 9138.1 kWh
